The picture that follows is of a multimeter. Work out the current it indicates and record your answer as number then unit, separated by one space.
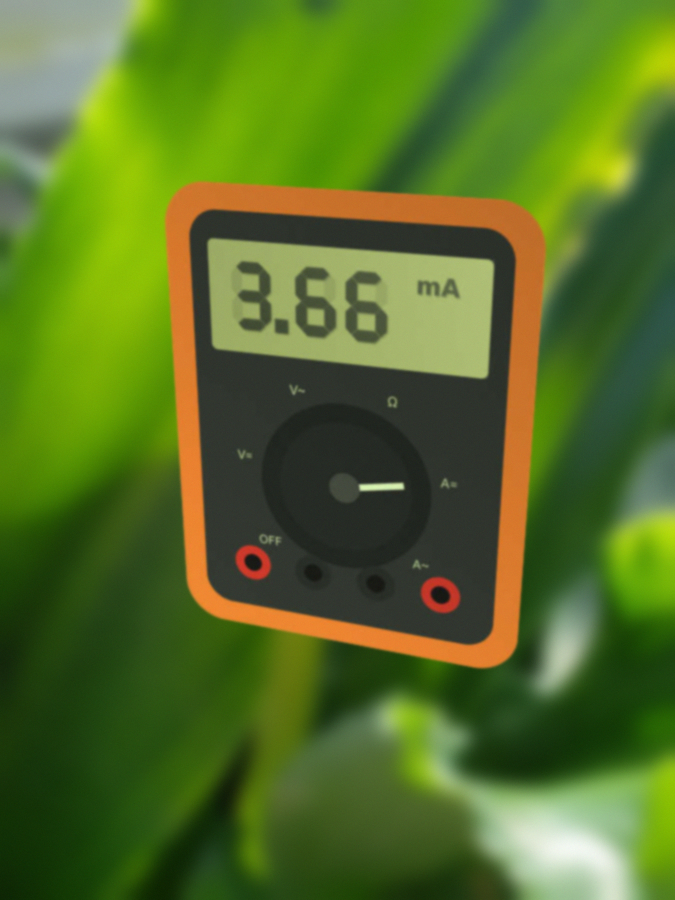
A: 3.66 mA
